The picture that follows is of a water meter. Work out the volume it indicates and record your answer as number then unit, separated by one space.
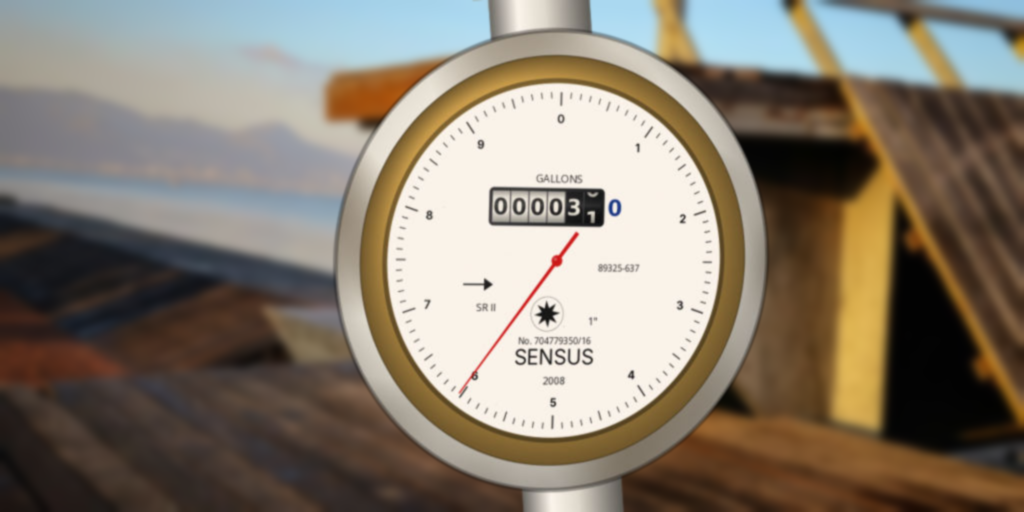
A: 306.0 gal
